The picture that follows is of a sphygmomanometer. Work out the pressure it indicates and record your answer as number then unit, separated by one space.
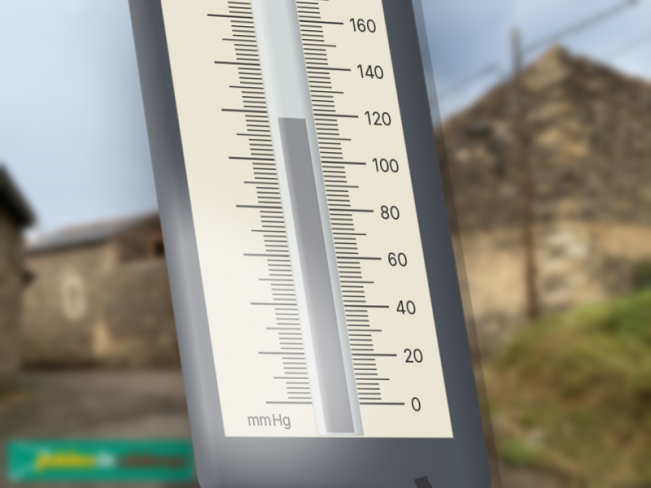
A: 118 mmHg
